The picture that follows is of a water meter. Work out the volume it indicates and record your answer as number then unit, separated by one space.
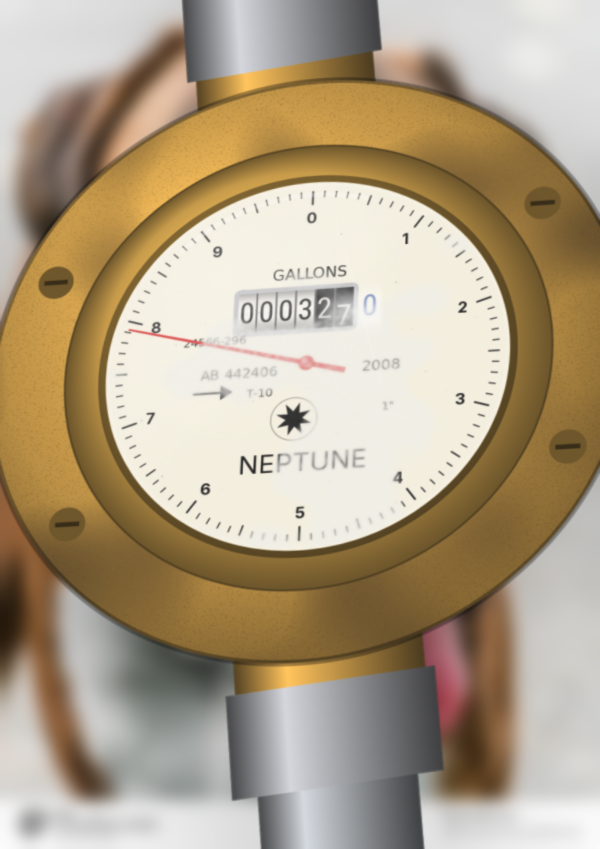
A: 3267.9 gal
